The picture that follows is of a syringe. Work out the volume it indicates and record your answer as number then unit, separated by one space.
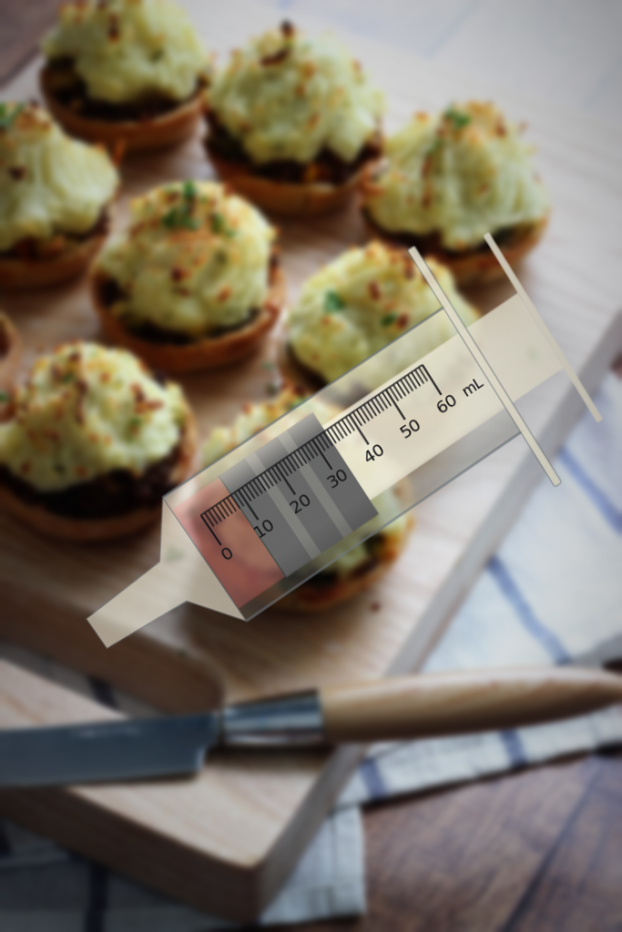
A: 8 mL
